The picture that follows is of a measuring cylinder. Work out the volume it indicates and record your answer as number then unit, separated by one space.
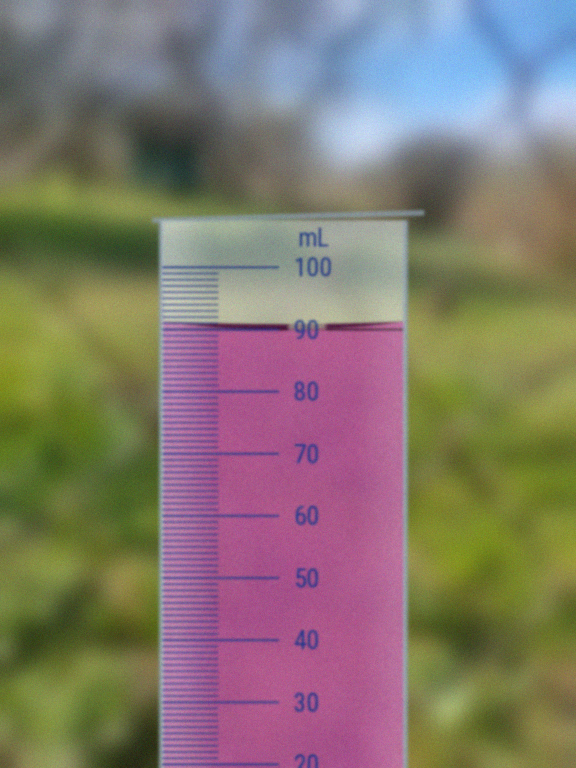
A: 90 mL
